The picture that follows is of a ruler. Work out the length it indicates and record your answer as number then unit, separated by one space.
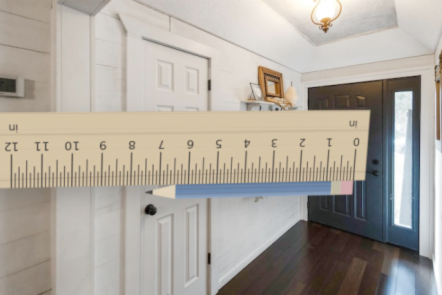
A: 7.5 in
